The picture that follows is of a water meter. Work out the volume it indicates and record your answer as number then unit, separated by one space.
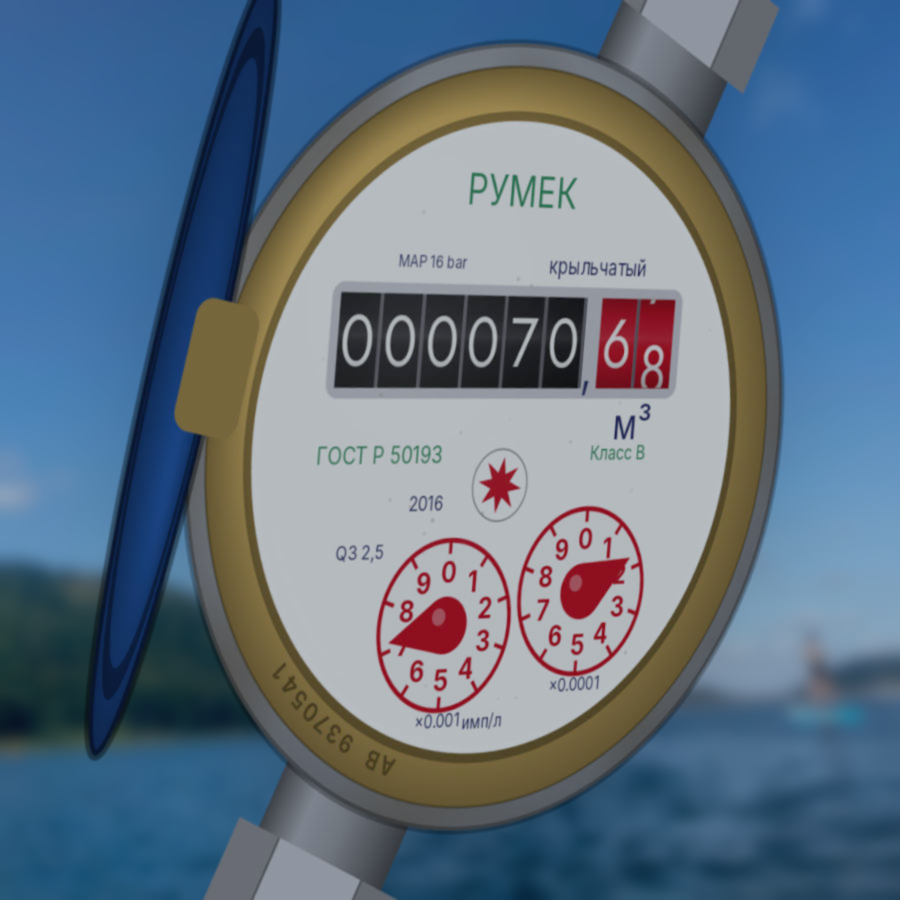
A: 70.6771 m³
